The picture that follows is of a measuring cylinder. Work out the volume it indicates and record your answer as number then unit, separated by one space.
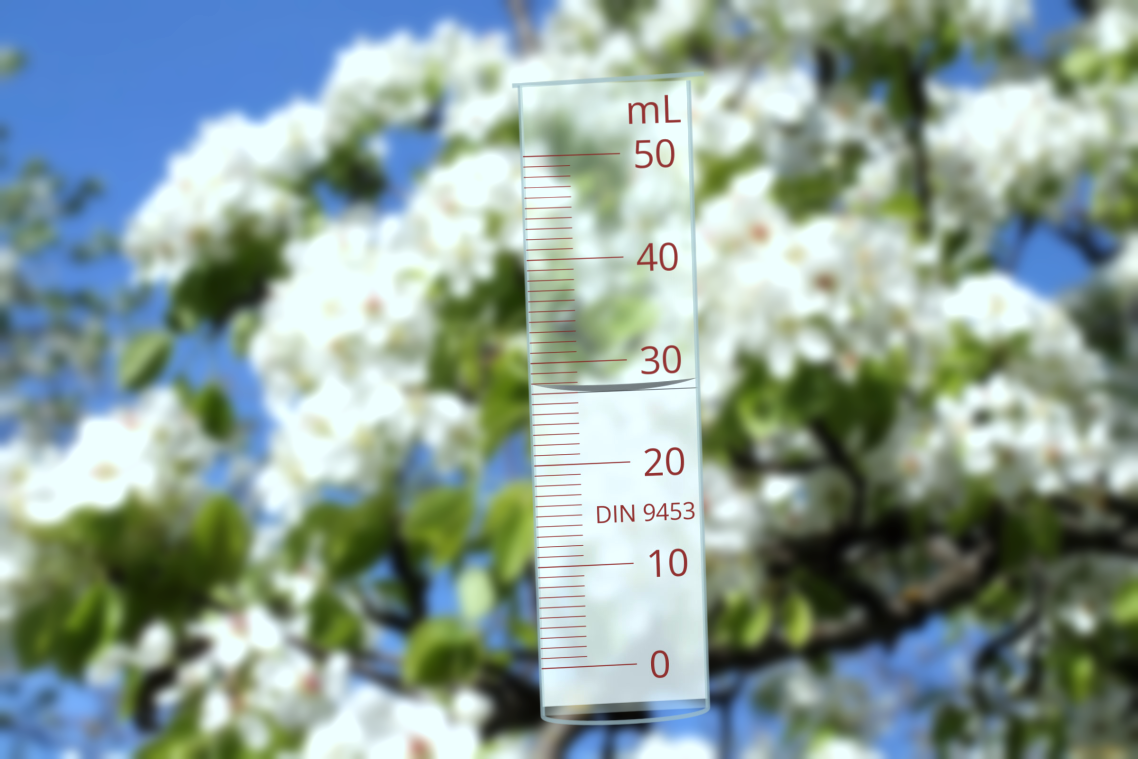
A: 27 mL
